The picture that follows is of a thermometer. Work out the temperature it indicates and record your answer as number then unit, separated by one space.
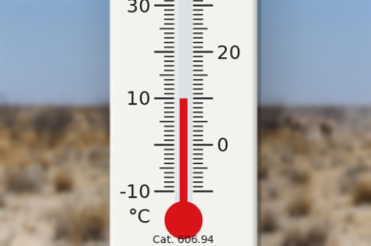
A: 10 °C
